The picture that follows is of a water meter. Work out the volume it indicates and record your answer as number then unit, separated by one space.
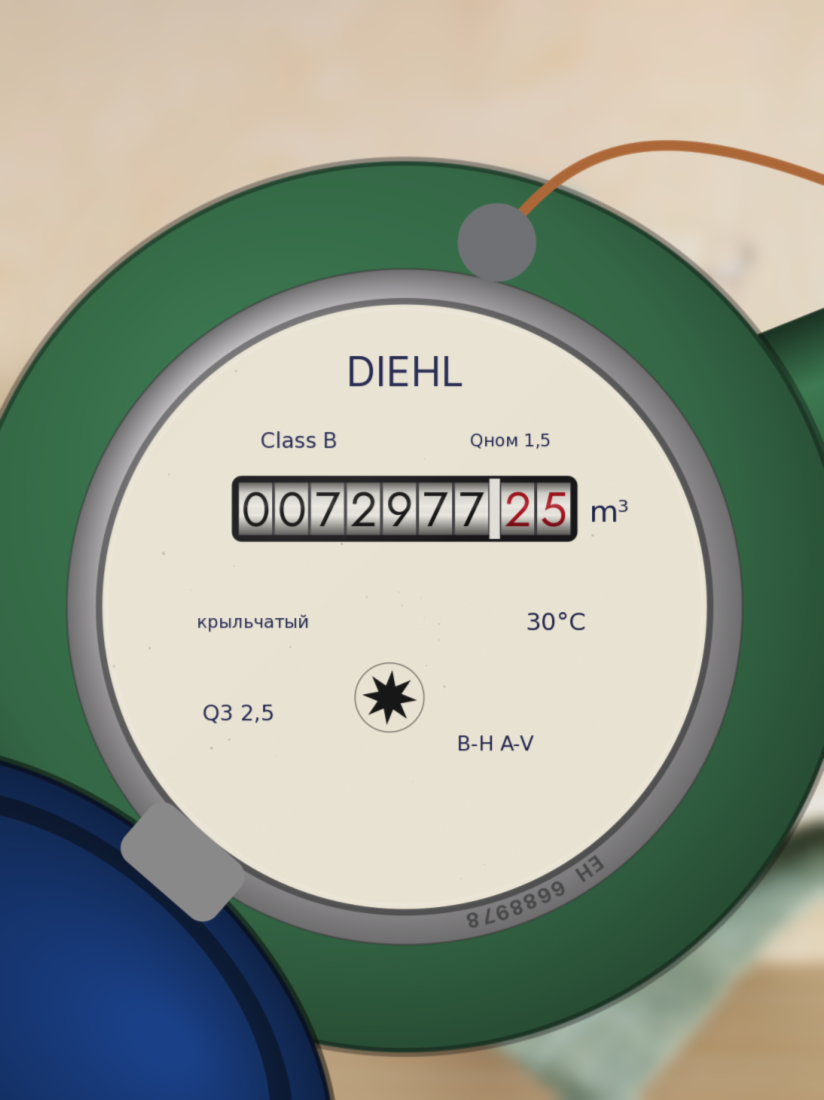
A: 72977.25 m³
